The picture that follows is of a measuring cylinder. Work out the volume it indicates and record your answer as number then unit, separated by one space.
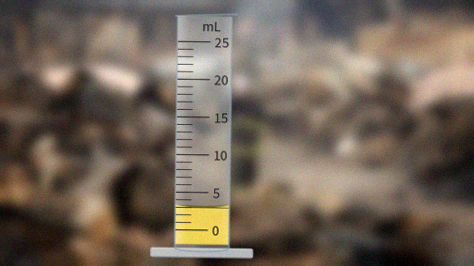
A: 3 mL
